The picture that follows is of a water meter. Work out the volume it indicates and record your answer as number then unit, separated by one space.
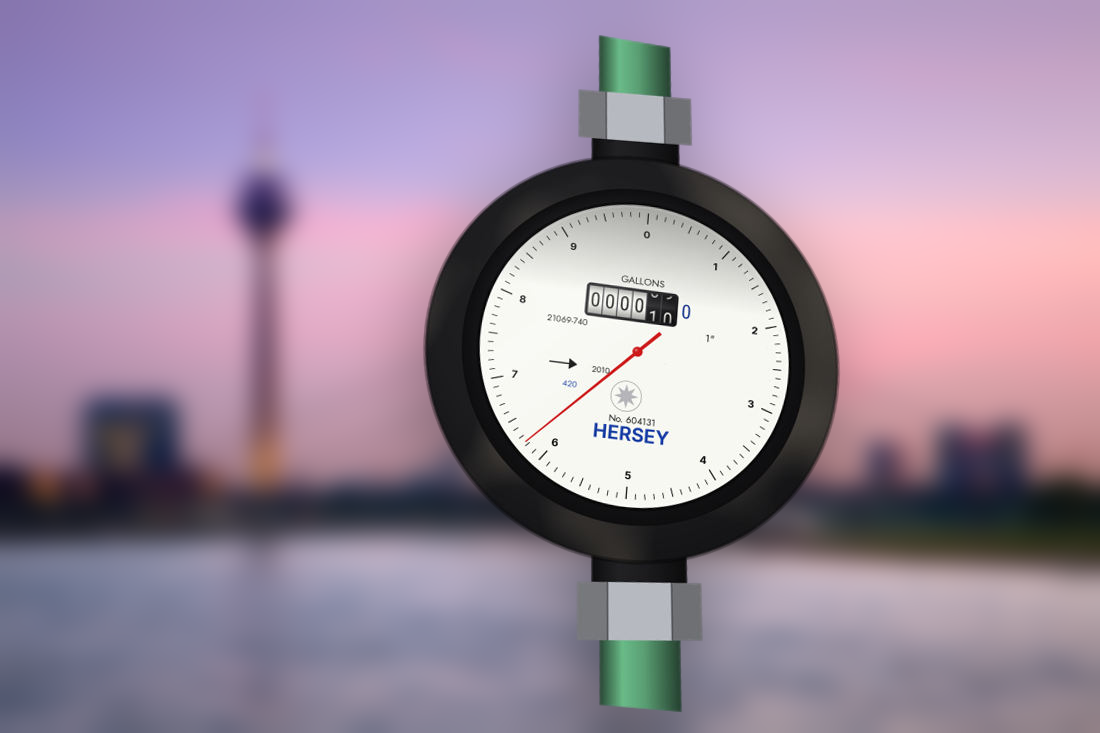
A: 96.2 gal
